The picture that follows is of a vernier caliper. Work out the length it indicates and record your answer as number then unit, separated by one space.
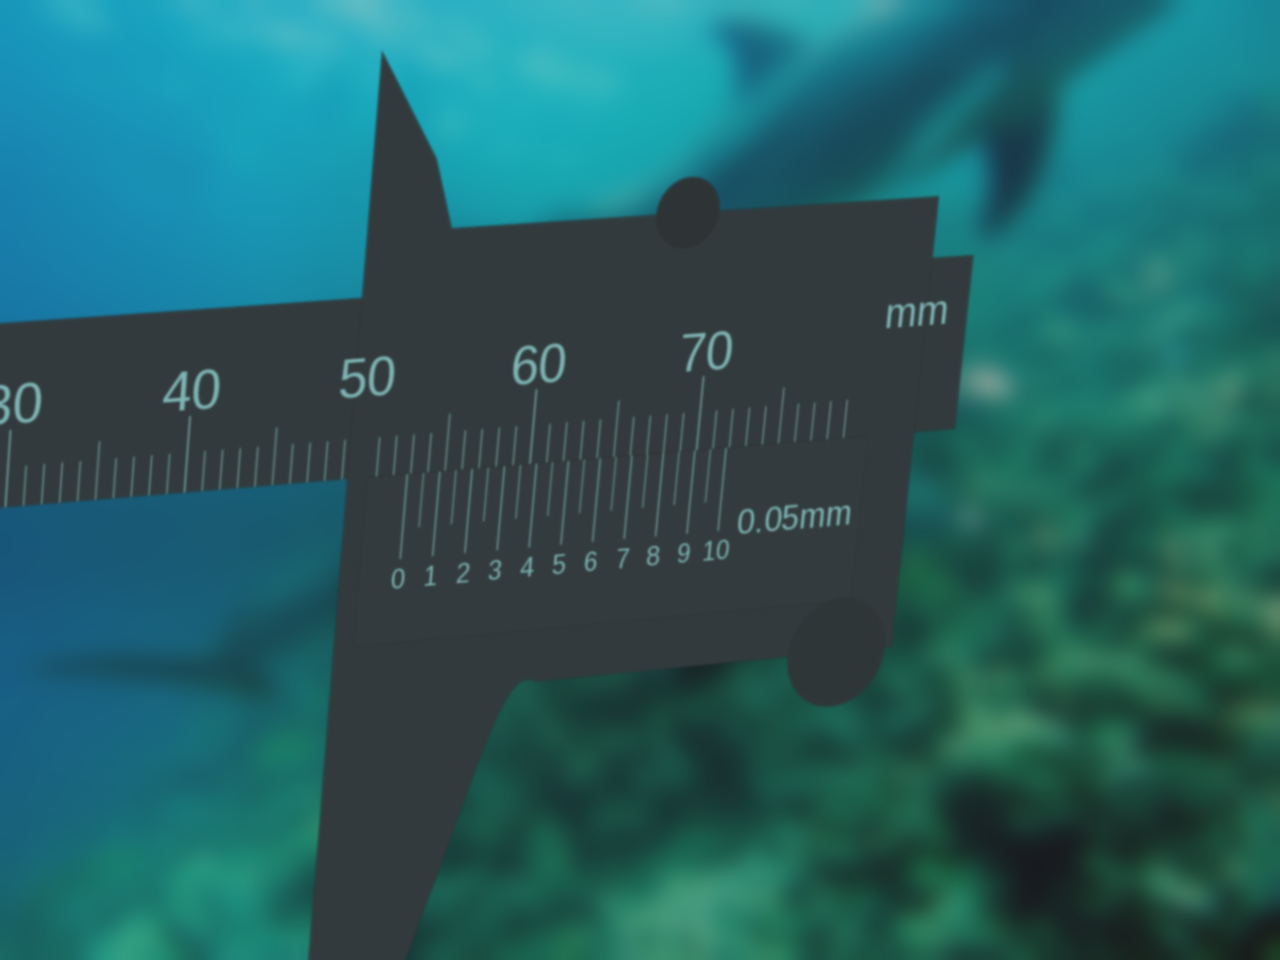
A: 52.8 mm
